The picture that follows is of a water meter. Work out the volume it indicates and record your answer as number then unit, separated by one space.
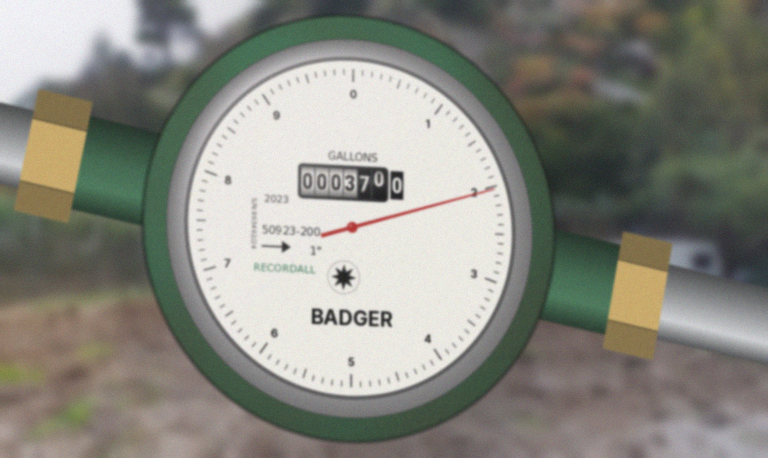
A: 3702.0 gal
